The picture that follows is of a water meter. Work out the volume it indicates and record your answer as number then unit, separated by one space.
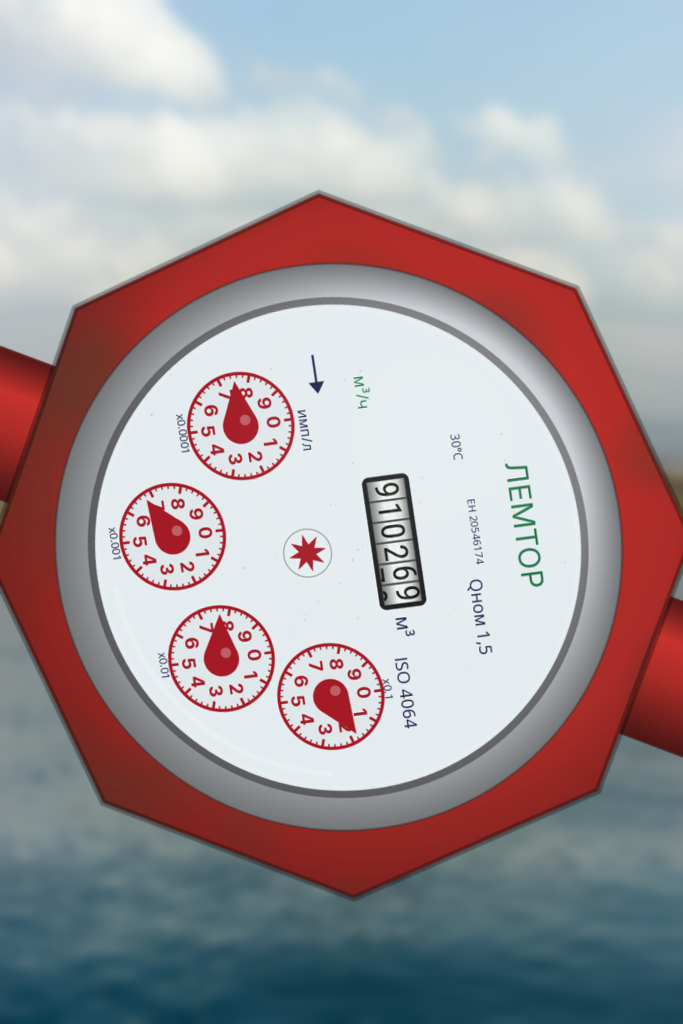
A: 910269.1767 m³
